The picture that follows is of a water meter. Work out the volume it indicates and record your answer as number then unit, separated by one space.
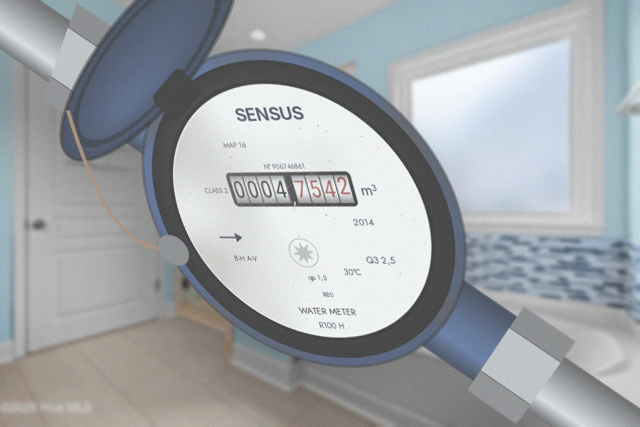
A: 4.7542 m³
